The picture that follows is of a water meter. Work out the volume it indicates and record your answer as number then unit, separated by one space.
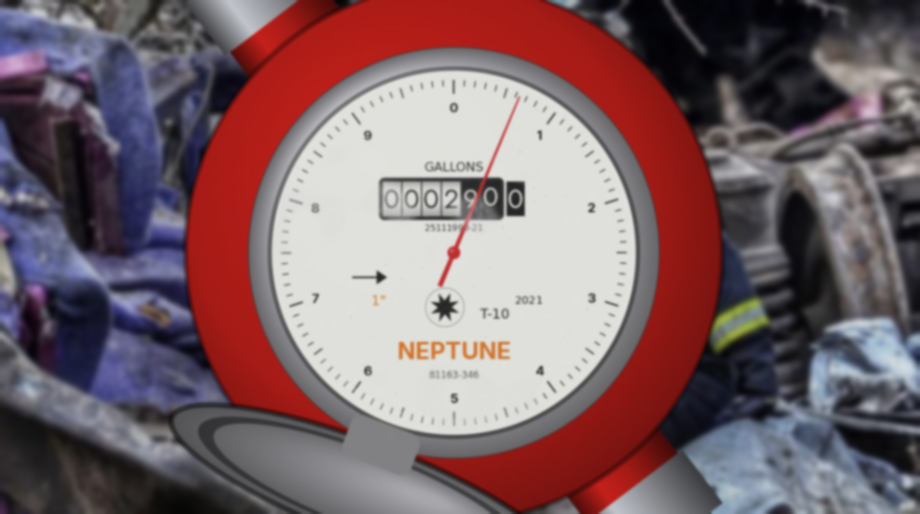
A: 2900.6 gal
